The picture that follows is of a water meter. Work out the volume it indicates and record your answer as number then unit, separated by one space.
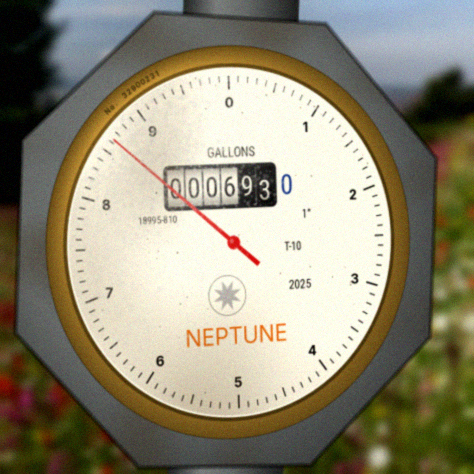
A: 6928.6 gal
